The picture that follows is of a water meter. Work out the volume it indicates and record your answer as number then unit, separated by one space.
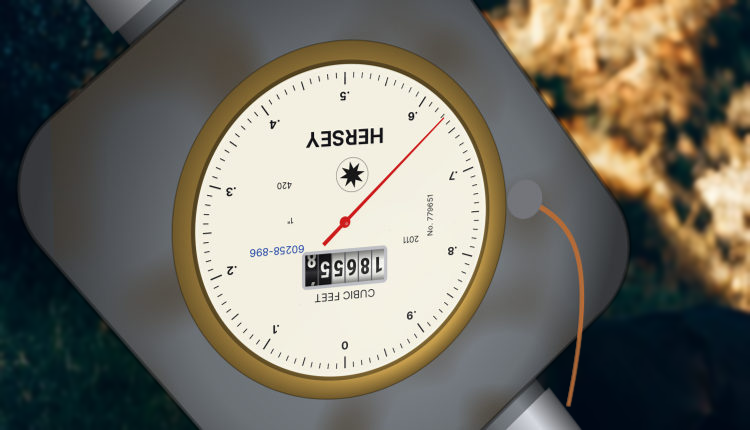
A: 186557.63 ft³
